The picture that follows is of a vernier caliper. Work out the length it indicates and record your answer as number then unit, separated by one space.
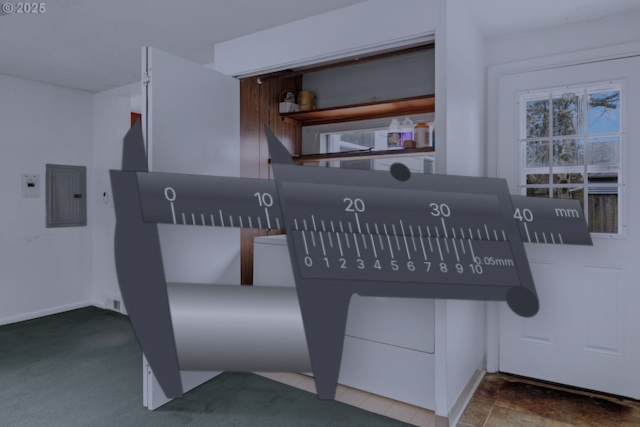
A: 13.6 mm
